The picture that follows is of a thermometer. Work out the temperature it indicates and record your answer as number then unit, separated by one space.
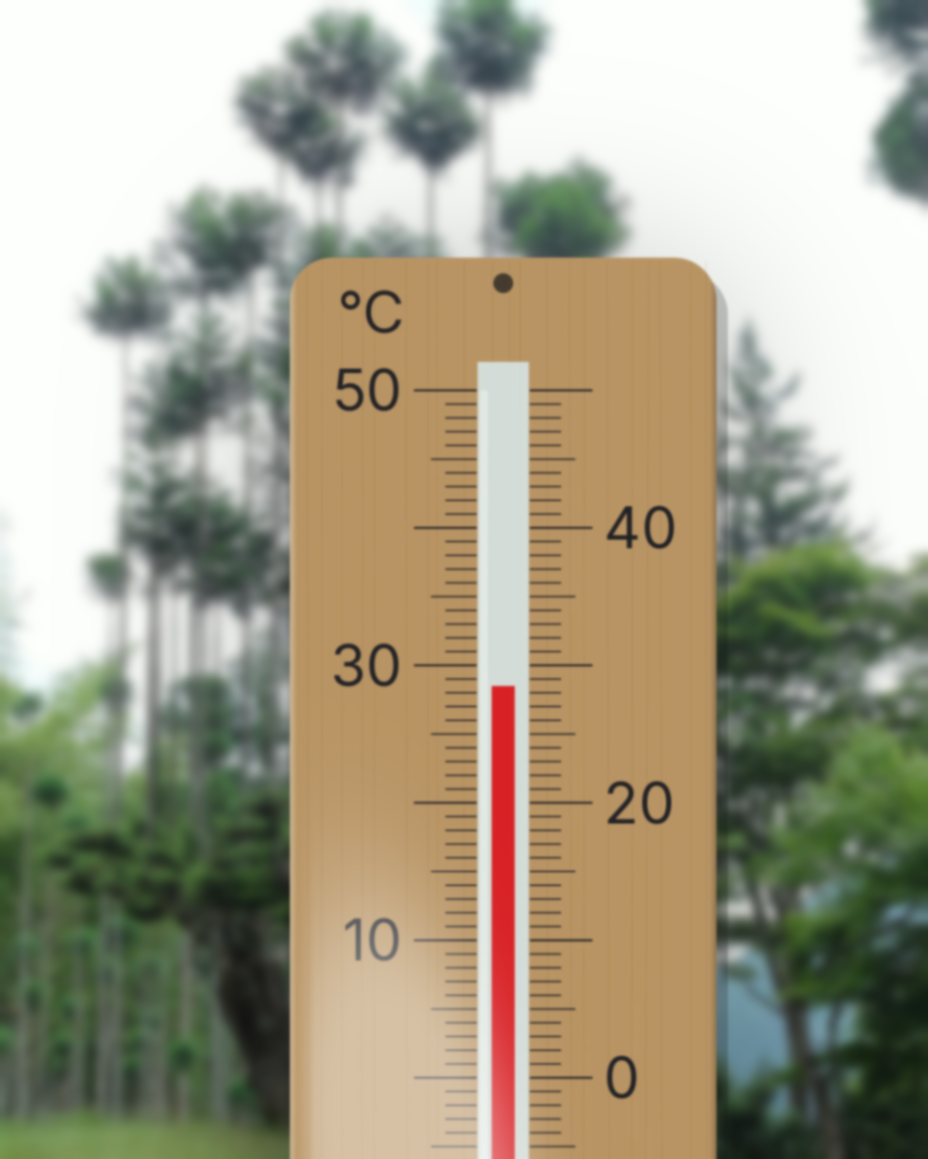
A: 28.5 °C
